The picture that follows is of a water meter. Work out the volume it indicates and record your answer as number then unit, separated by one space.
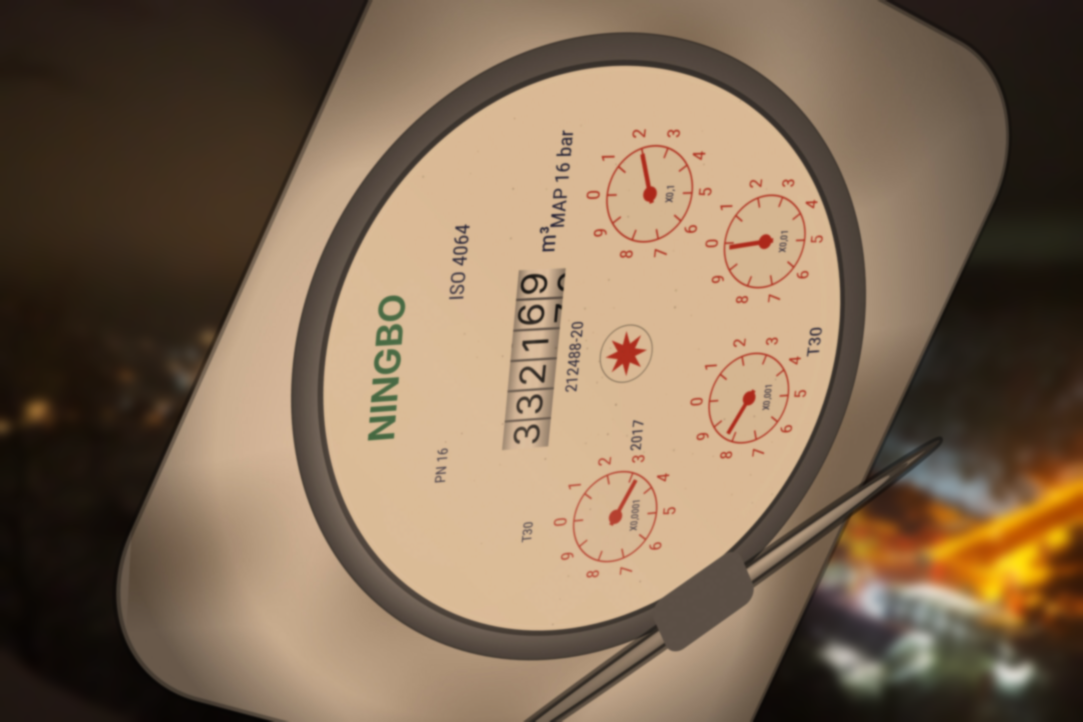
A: 332169.1983 m³
